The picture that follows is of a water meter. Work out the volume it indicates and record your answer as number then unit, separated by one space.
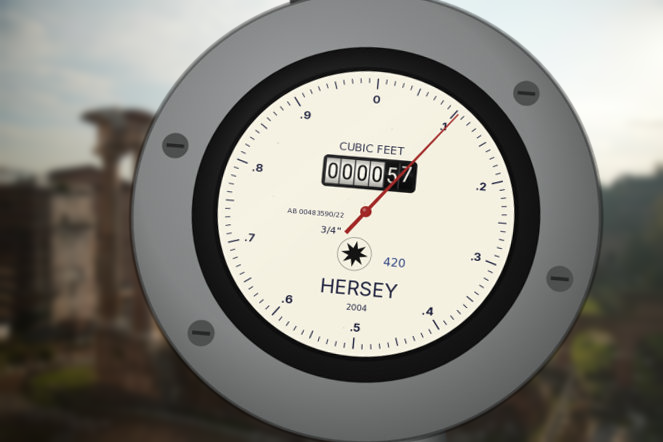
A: 57.10 ft³
